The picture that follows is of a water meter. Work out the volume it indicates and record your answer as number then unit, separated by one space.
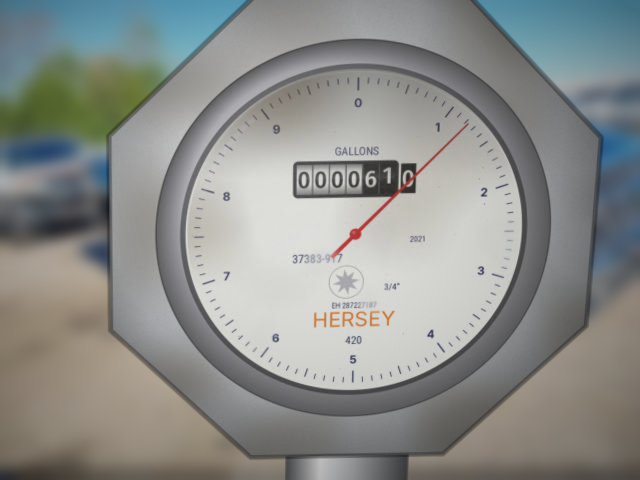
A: 611.2 gal
